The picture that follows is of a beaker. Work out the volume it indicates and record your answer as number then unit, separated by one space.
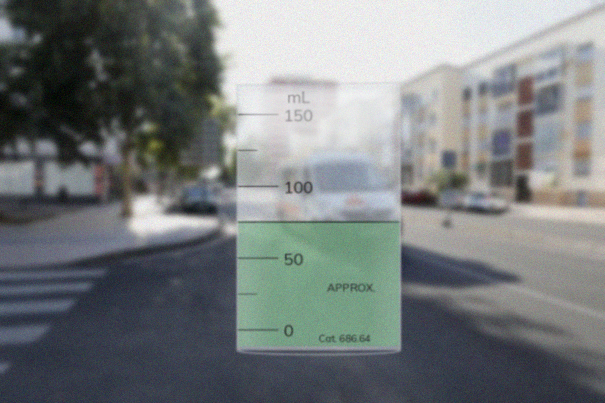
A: 75 mL
